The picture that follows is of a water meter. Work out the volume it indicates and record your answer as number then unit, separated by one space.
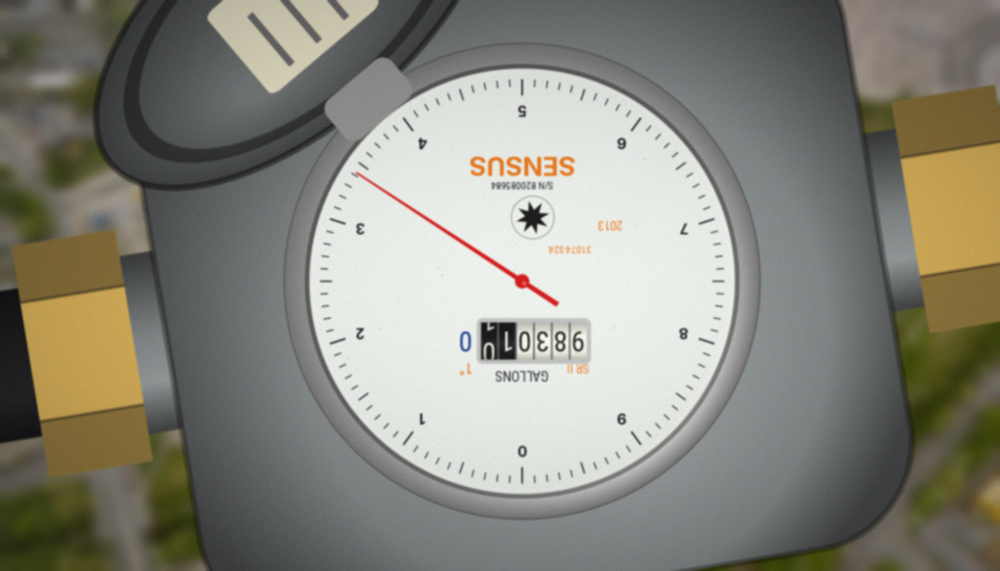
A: 9830103.4 gal
